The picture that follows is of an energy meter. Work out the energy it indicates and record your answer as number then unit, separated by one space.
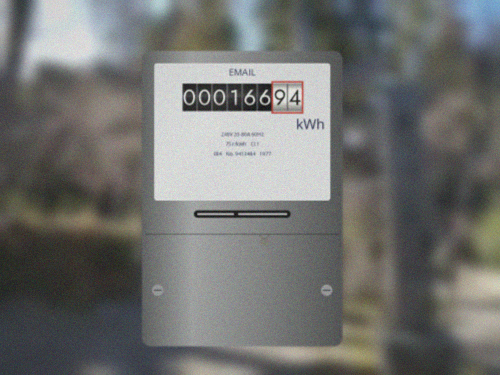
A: 166.94 kWh
